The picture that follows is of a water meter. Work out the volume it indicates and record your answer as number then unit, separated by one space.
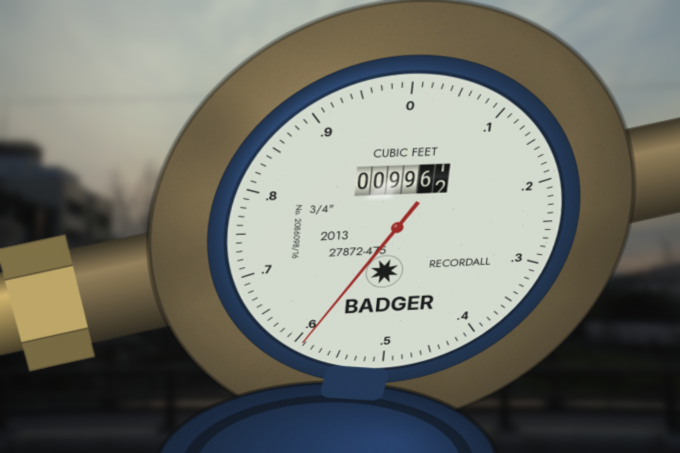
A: 9961.59 ft³
